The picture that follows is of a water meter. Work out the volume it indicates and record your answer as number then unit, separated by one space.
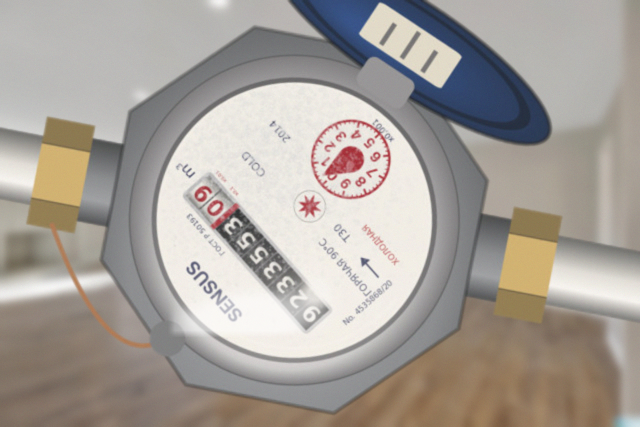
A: 9233553.090 m³
